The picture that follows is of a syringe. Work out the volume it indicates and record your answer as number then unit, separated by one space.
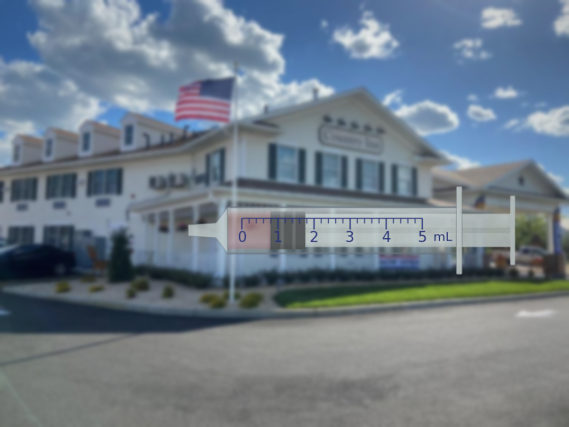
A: 0.8 mL
